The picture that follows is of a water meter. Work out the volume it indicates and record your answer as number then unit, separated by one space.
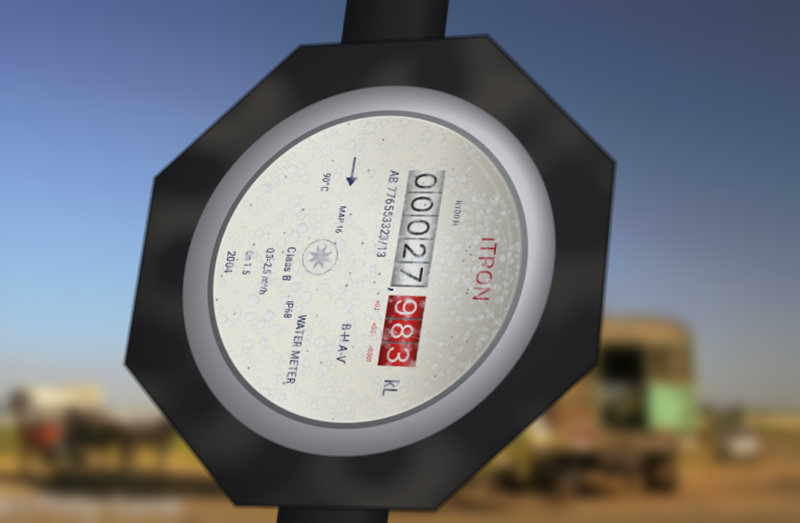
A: 27.983 kL
